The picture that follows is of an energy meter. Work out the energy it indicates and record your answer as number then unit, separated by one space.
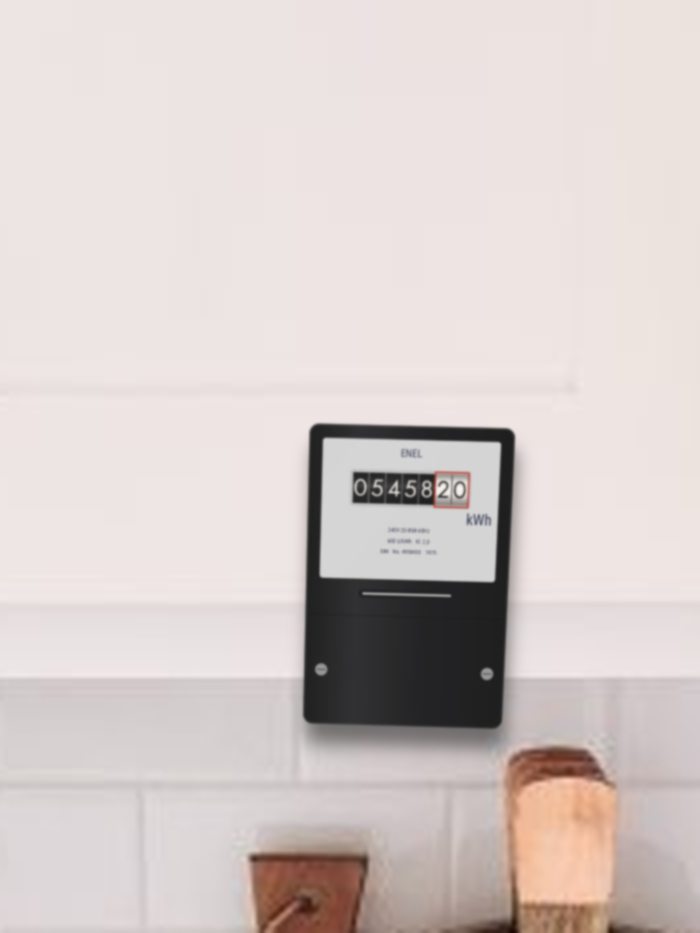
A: 5458.20 kWh
